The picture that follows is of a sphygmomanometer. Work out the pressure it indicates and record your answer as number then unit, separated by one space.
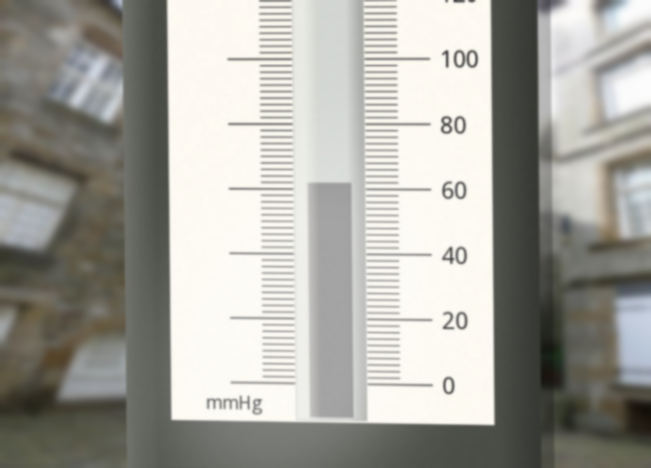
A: 62 mmHg
